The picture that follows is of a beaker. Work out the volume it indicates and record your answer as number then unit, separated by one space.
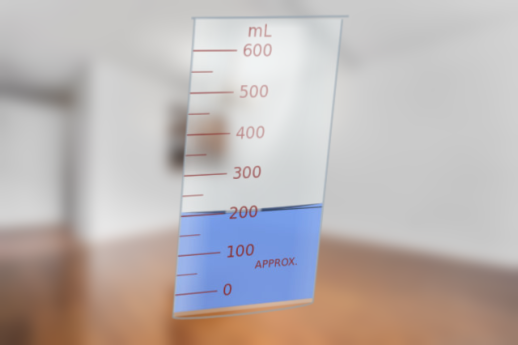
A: 200 mL
